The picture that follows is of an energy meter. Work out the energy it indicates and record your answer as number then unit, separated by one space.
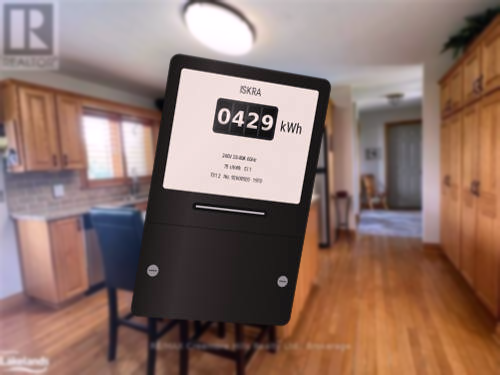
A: 429 kWh
